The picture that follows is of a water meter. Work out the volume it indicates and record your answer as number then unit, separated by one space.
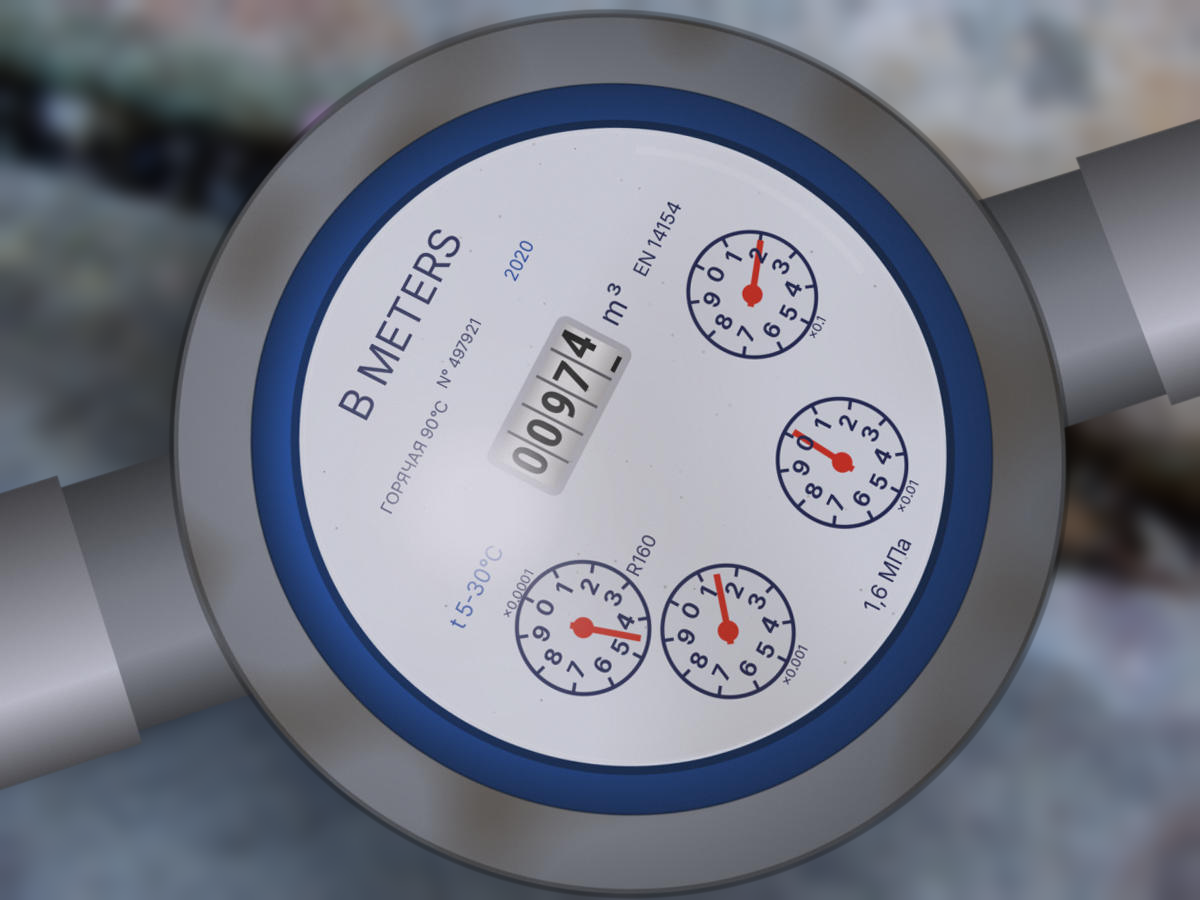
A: 974.2014 m³
